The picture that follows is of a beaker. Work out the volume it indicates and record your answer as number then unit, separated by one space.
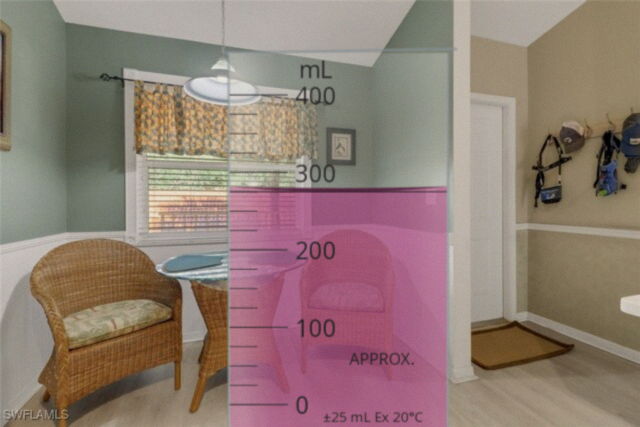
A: 275 mL
